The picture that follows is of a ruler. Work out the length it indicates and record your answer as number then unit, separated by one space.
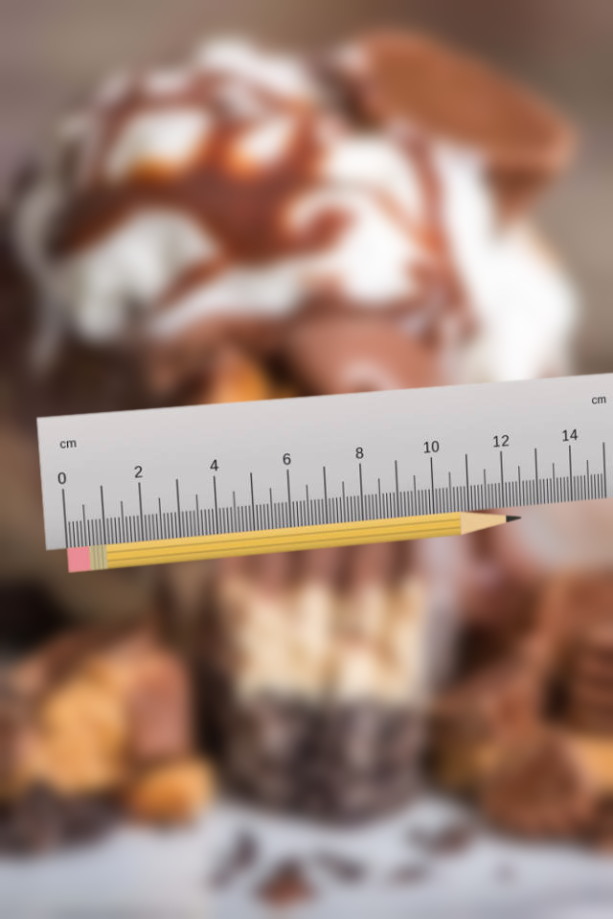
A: 12.5 cm
